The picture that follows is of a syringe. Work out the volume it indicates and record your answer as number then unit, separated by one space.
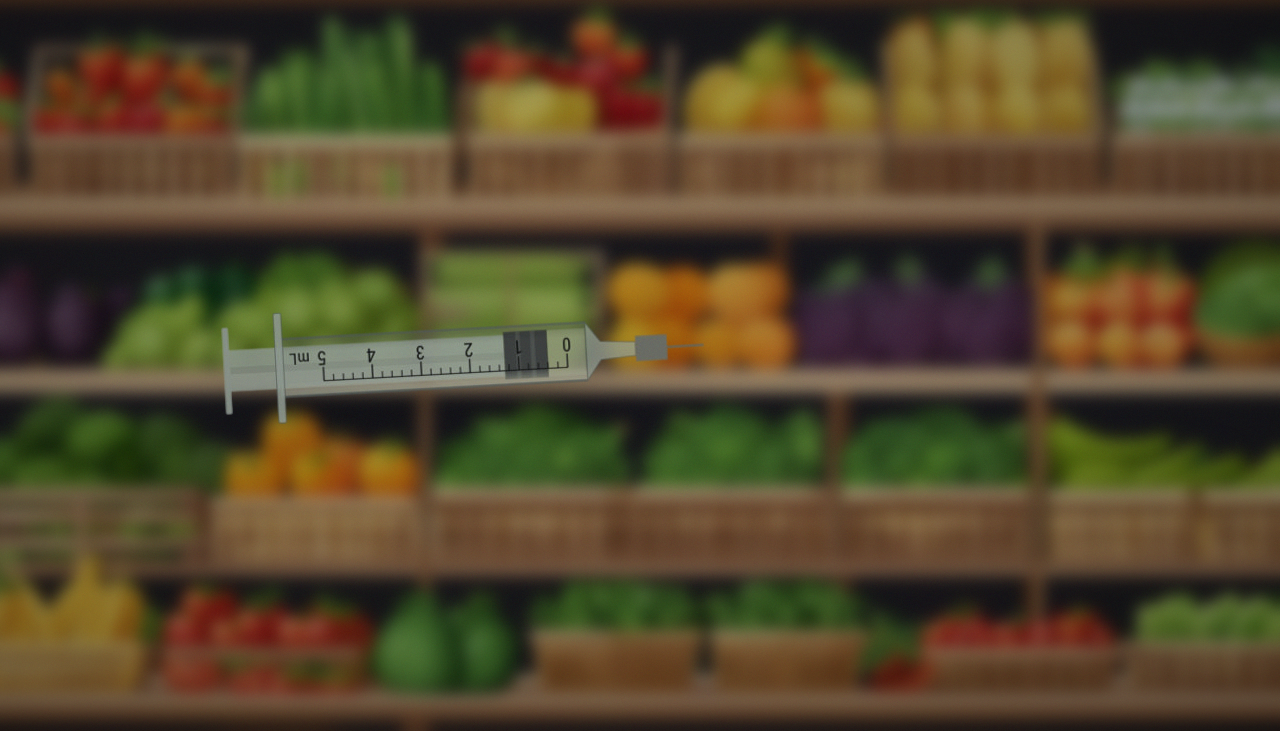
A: 0.4 mL
